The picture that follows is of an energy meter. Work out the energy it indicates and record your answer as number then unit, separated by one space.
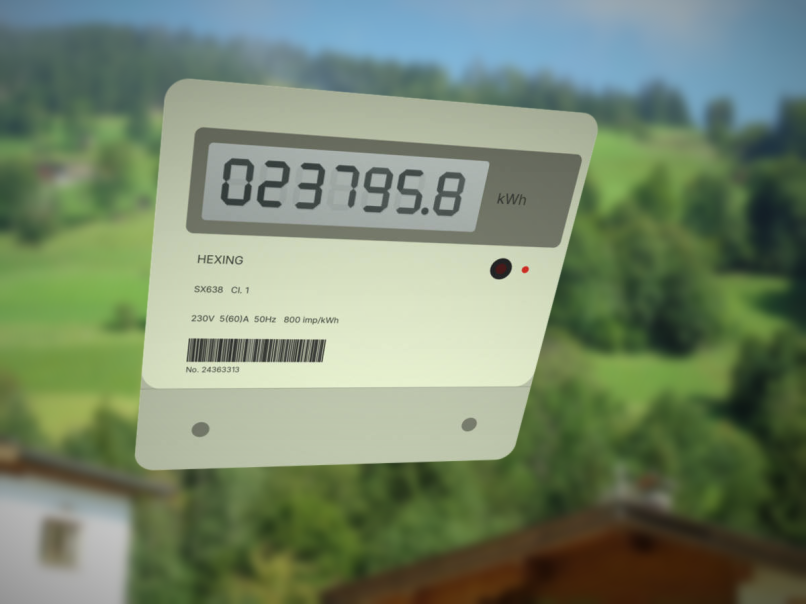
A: 23795.8 kWh
